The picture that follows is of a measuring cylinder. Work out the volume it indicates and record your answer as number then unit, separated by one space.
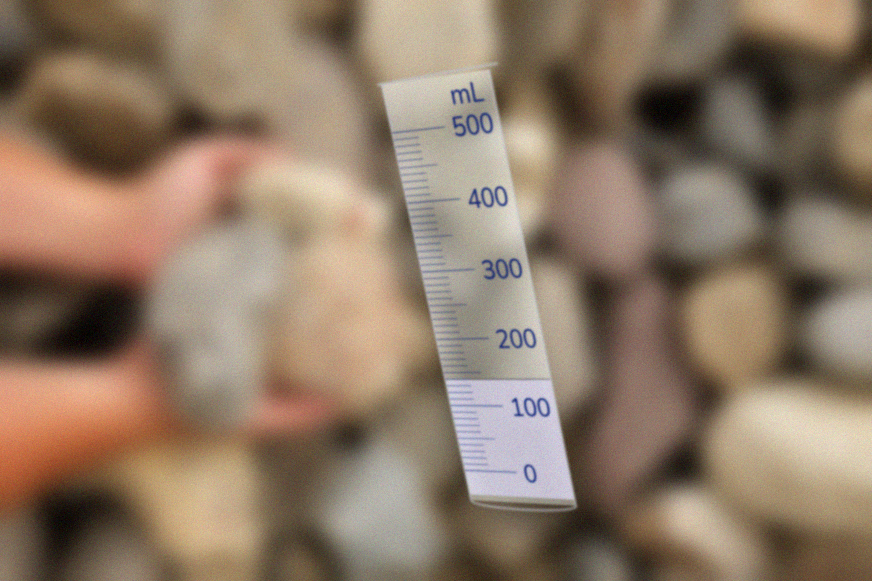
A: 140 mL
